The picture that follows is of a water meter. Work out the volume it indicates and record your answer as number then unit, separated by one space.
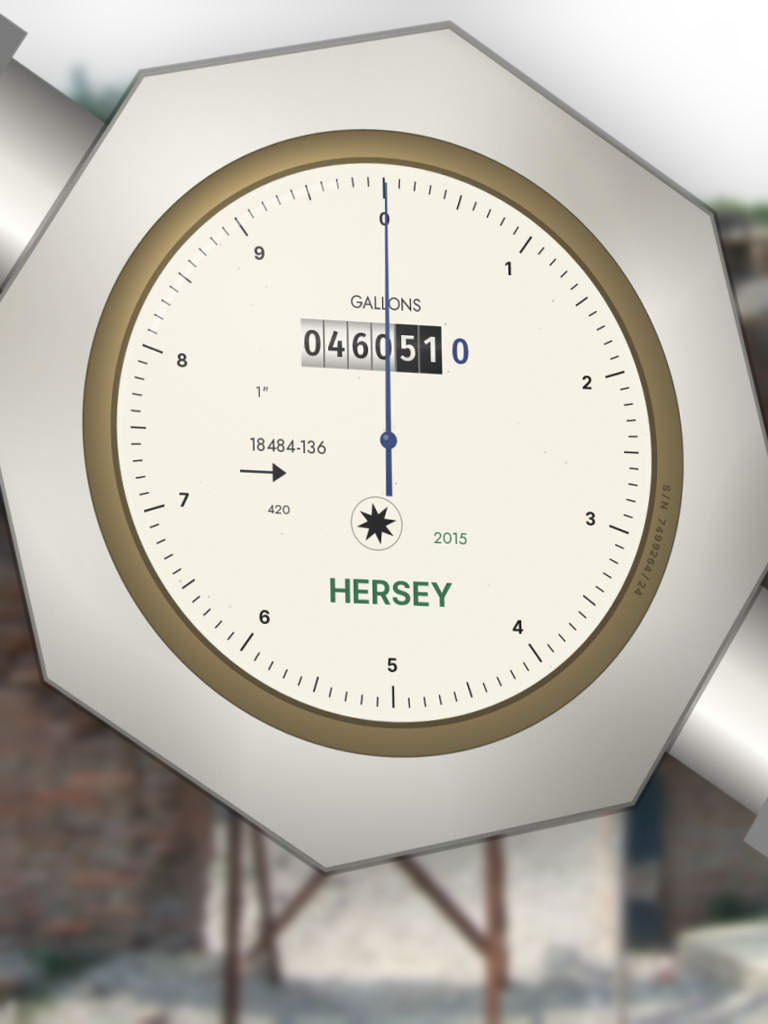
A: 460510.0 gal
